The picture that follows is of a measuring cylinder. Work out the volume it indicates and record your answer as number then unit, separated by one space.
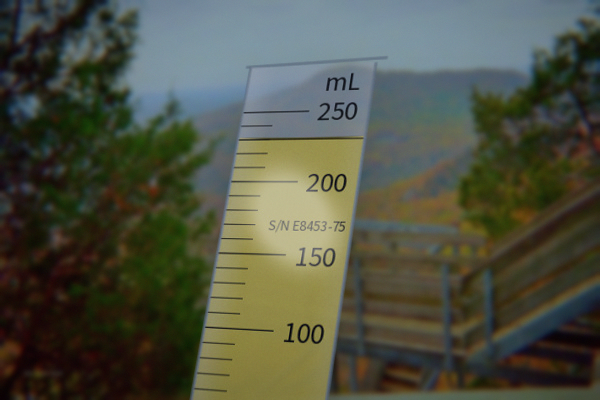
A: 230 mL
